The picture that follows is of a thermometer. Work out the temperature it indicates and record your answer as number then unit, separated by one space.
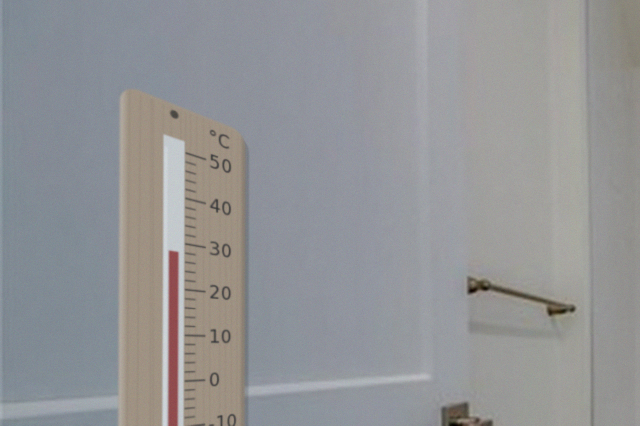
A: 28 °C
